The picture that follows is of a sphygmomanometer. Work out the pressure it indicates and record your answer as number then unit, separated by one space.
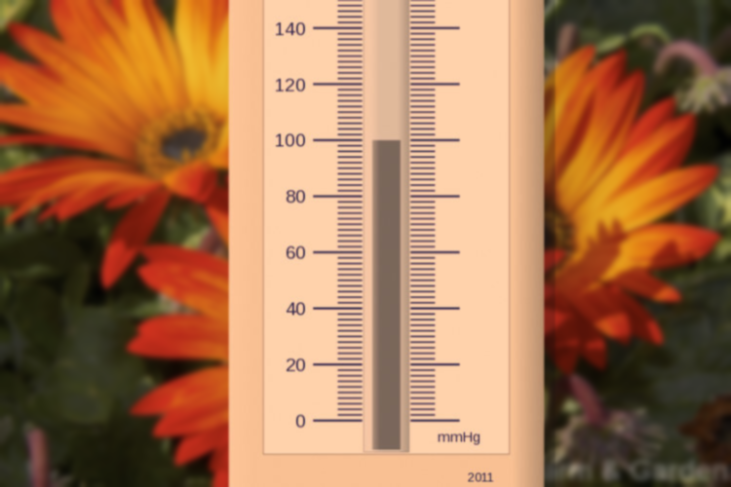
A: 100 mmHg
